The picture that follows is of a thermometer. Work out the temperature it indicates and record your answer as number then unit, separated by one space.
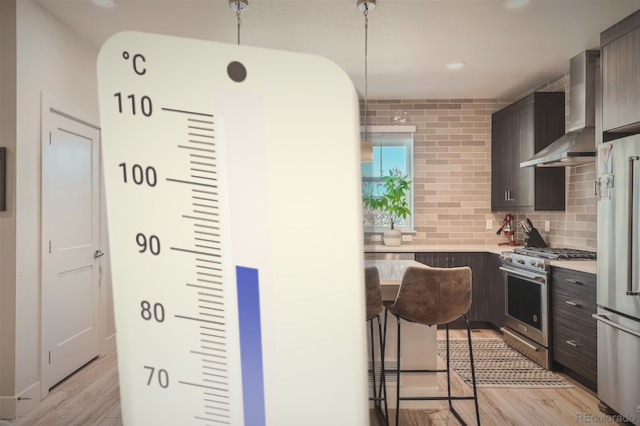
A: 89 °C
